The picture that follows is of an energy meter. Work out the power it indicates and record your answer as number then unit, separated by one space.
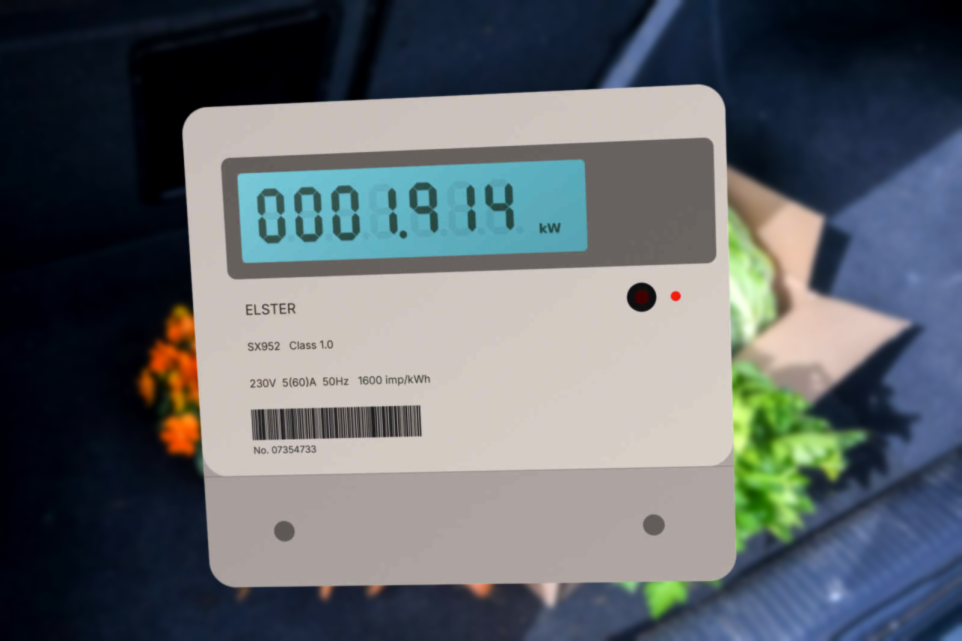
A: 1.914 kW
